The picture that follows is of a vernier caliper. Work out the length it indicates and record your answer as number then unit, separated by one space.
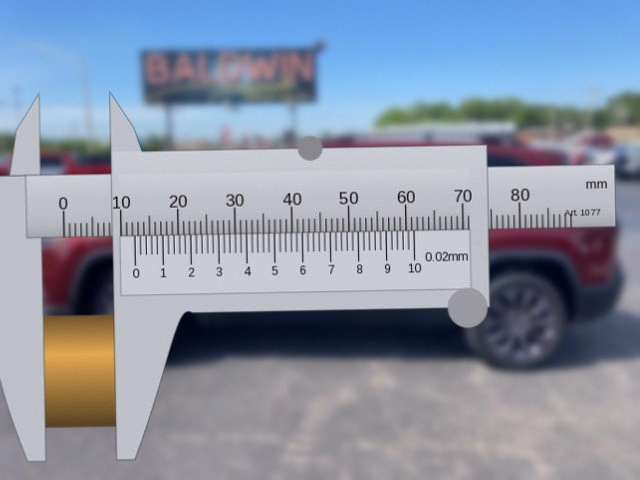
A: 12.4 mm
